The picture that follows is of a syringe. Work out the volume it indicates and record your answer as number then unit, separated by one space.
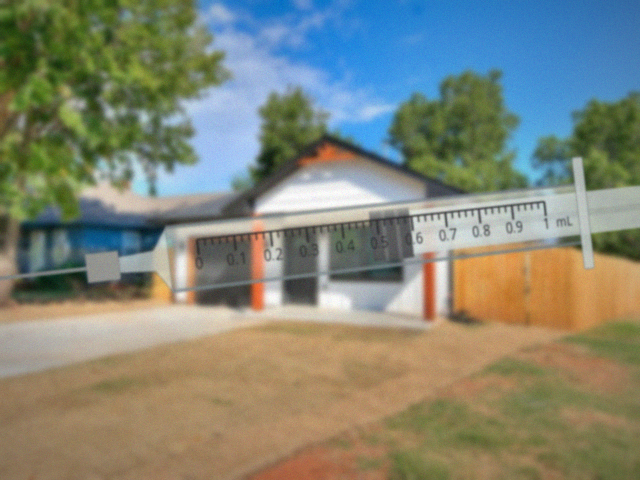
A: 0.48 mL
